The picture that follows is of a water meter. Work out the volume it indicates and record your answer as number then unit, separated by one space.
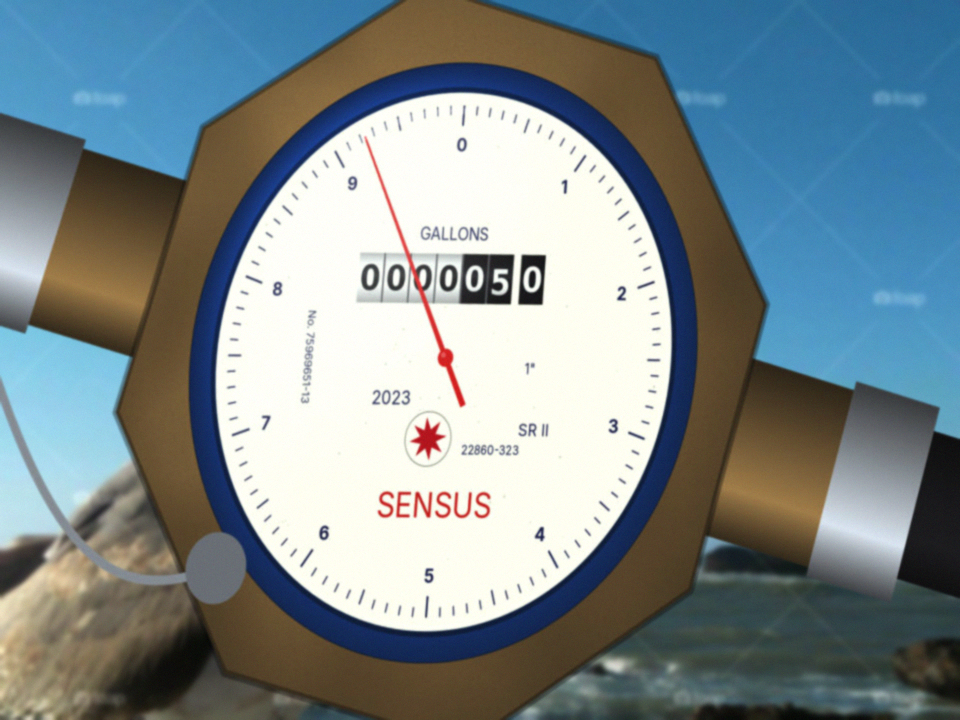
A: 49.2 gal
